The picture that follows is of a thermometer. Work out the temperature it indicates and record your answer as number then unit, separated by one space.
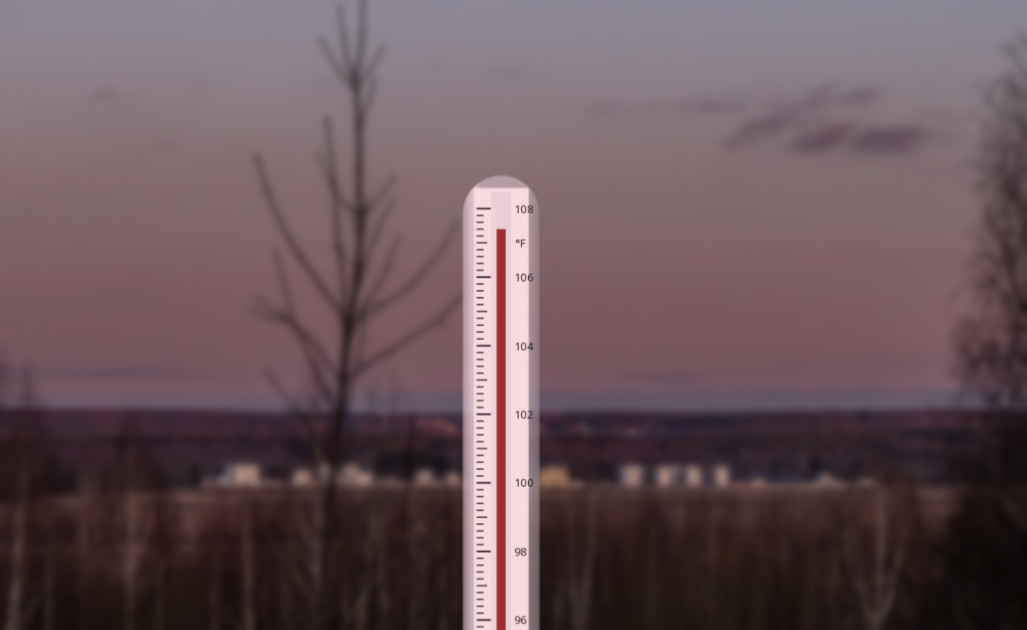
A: 107.4 °F
